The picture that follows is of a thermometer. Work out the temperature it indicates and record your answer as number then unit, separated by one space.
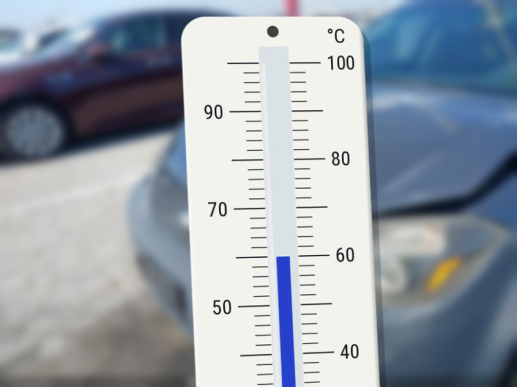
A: 60 °C
